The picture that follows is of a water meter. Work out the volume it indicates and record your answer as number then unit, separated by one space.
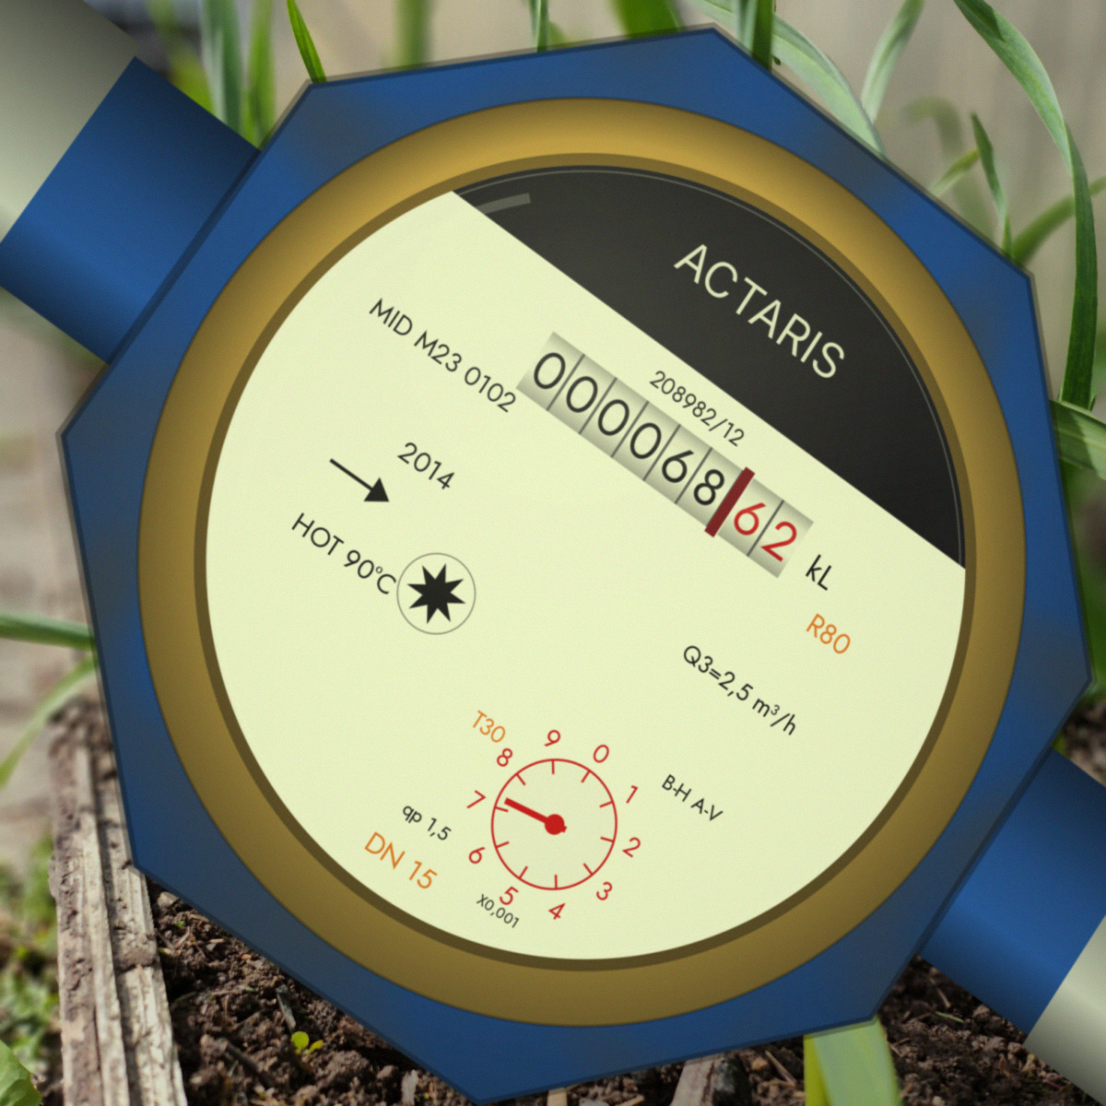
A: 68.627 kL
